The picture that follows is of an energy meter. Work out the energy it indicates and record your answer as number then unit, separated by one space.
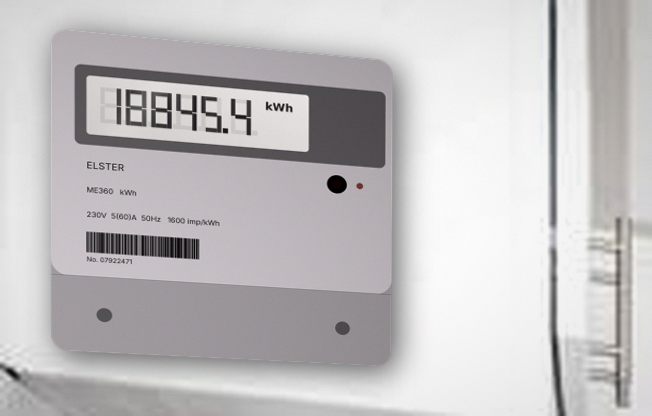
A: 18845.4 kWh
